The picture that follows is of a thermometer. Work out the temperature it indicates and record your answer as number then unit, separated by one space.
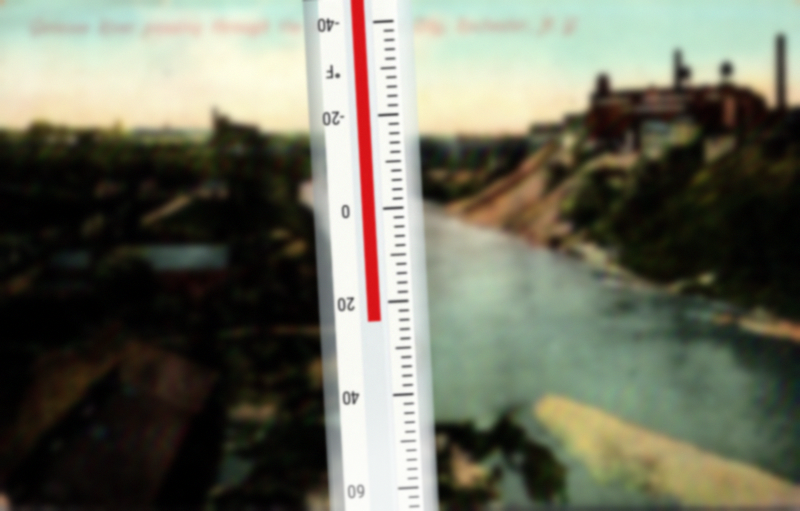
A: 24 °F
